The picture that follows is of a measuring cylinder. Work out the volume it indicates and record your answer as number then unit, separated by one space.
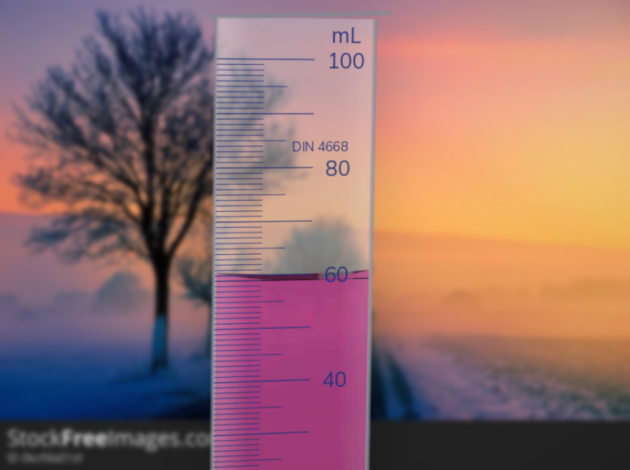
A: 59 mL
